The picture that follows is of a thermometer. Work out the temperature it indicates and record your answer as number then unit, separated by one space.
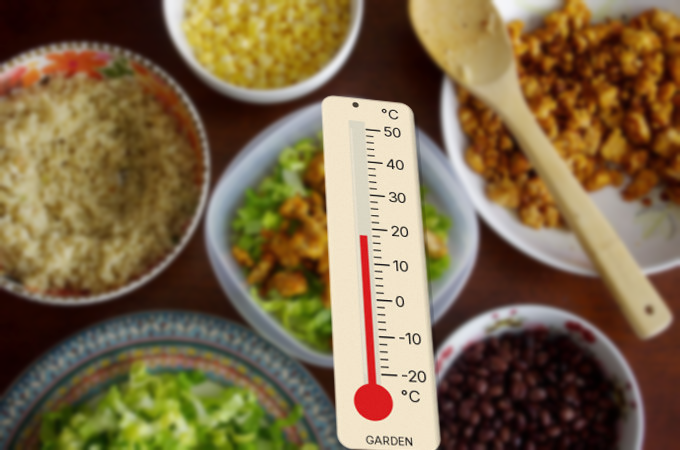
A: 18 °C
